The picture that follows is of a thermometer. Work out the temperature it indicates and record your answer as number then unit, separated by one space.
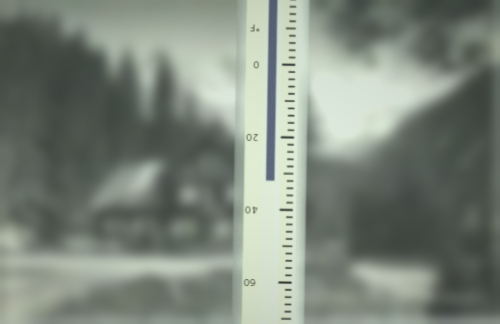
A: 32 °F
